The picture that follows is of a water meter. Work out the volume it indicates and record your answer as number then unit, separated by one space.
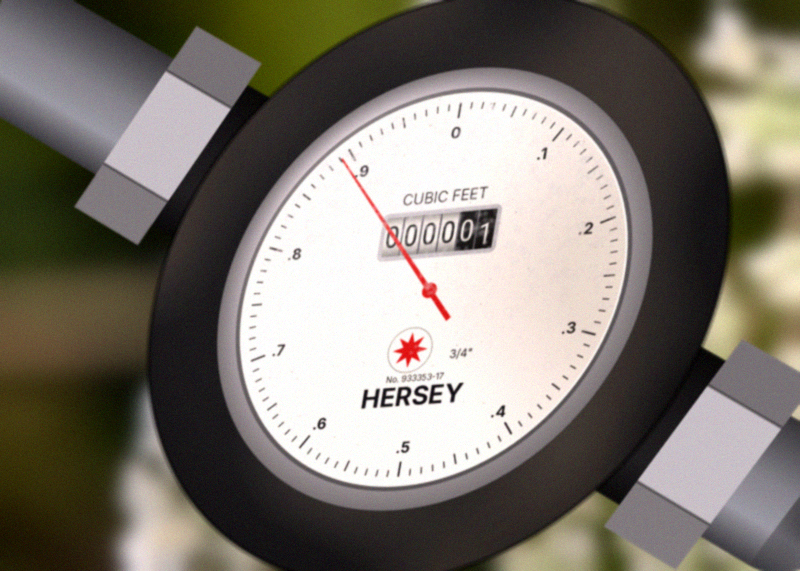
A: 0.89 ft³
